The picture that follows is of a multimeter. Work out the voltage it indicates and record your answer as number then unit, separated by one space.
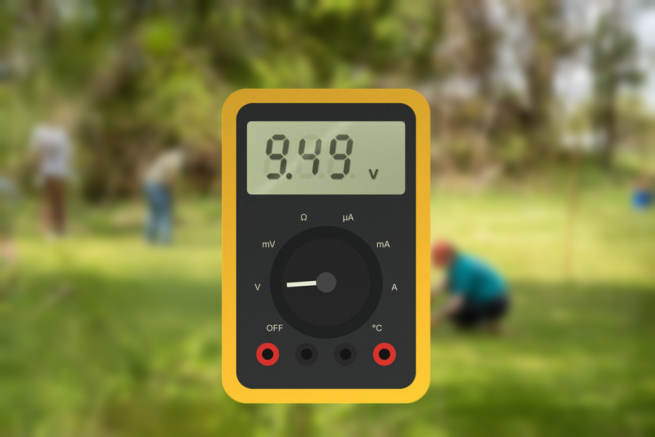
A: 9.49 V
